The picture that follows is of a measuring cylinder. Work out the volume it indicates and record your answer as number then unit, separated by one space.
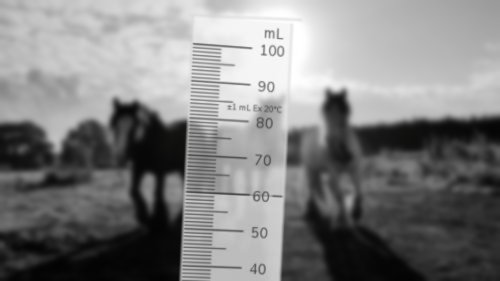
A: 60 mL
